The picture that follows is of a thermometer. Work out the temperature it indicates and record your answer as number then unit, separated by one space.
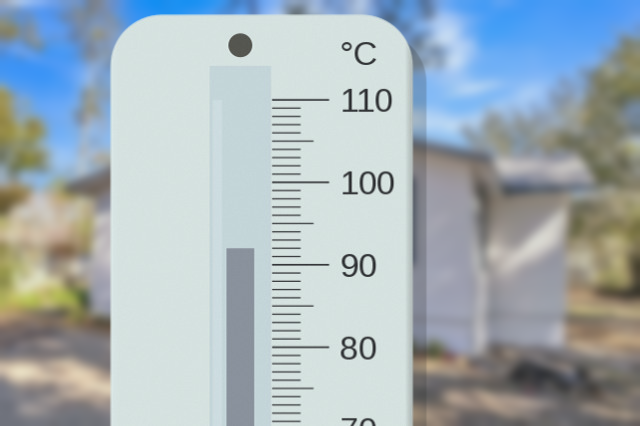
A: 92 °C
